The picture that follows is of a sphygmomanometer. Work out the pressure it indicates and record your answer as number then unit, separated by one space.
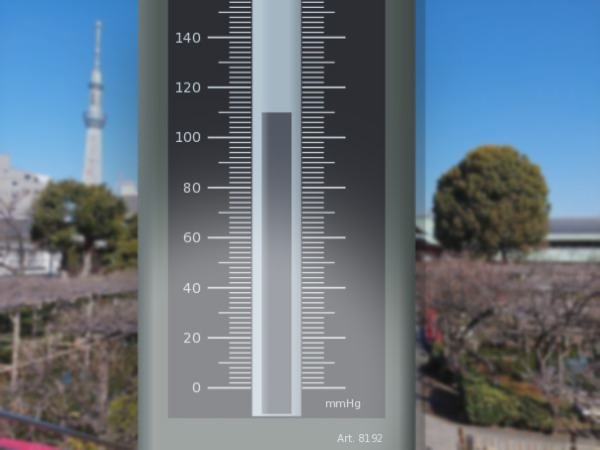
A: 110 mmHg
